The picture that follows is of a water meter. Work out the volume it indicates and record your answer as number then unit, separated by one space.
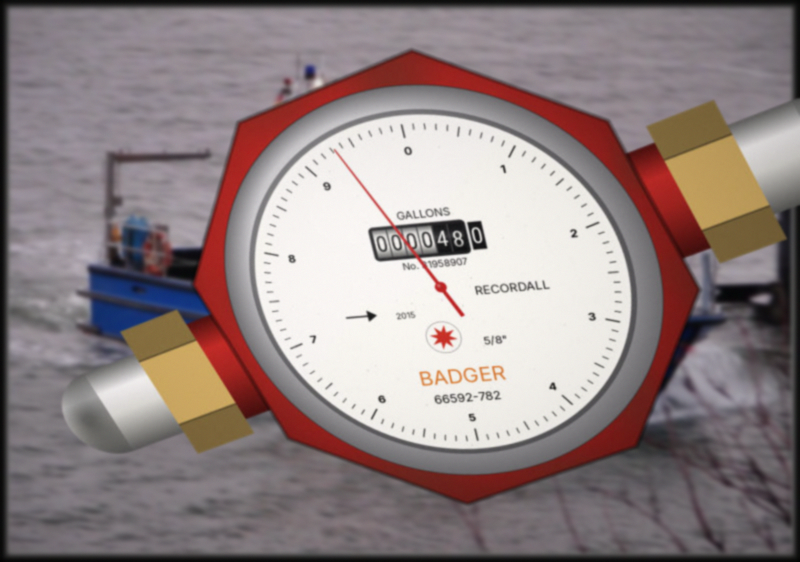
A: 479.3 gal
